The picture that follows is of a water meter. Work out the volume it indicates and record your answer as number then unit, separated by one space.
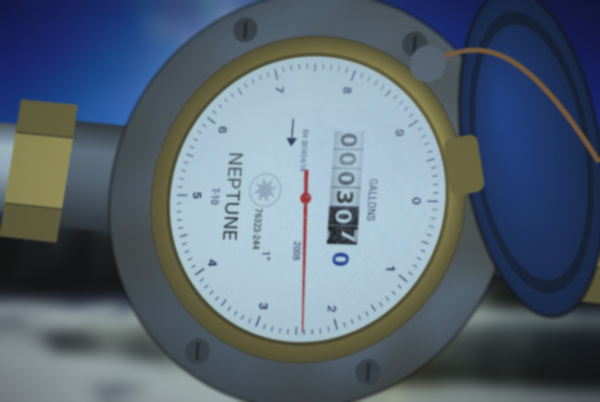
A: 3072.4 gal
